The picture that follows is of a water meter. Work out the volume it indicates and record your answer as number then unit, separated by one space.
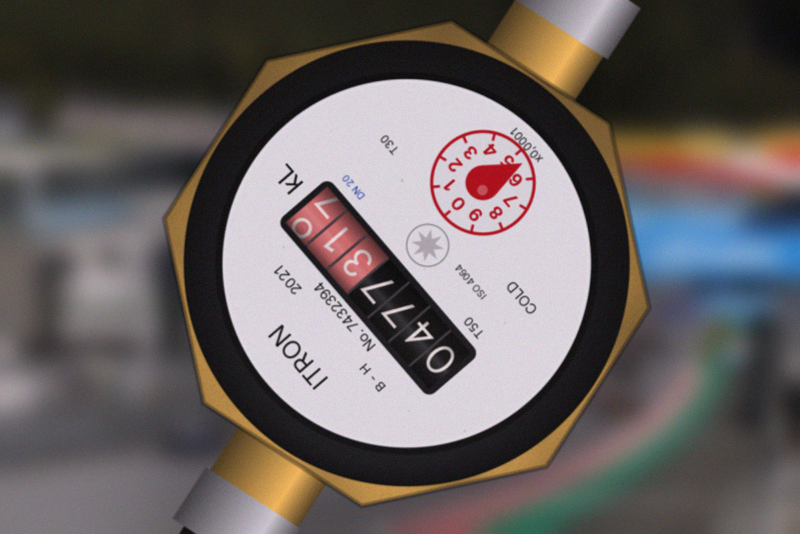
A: 477.3165 kL
